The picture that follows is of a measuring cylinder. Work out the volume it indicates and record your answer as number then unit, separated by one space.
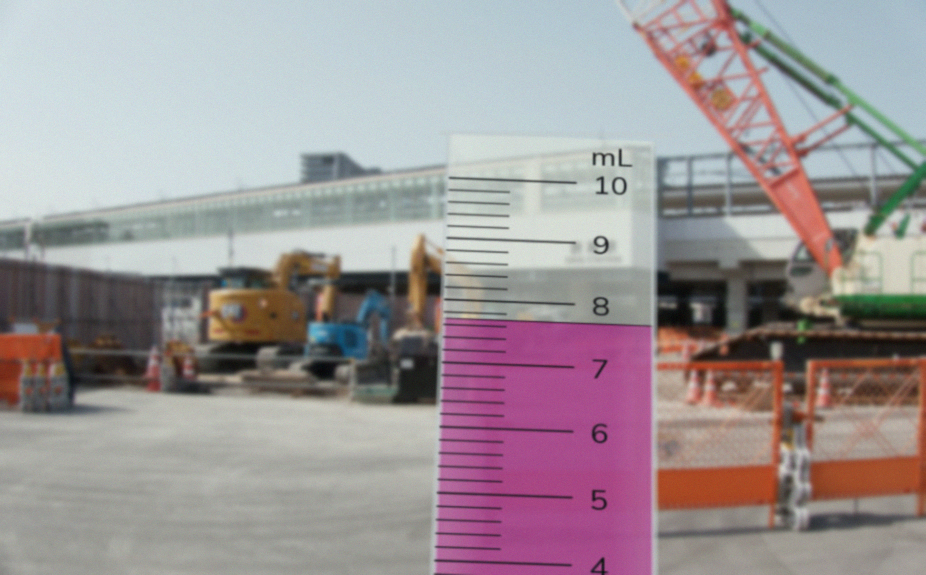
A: 7.7 mL
